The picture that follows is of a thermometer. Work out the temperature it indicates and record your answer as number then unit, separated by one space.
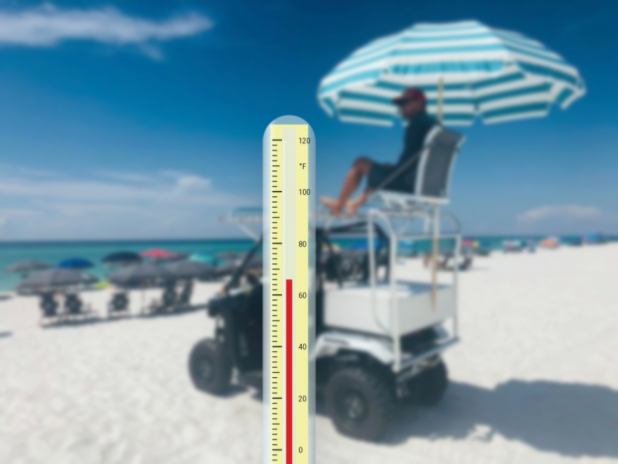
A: 66 °F
